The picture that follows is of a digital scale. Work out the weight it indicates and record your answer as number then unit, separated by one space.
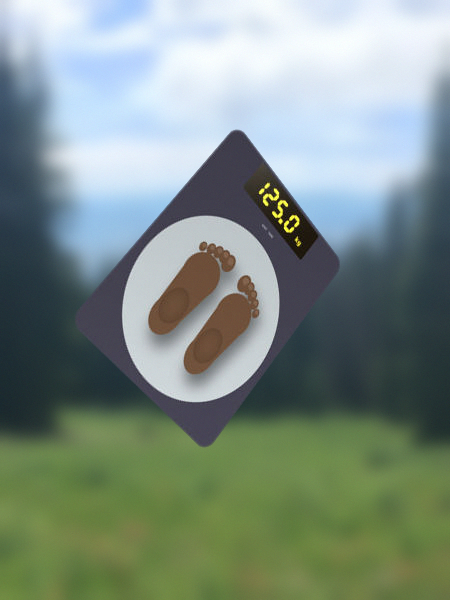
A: 125.0 kg
